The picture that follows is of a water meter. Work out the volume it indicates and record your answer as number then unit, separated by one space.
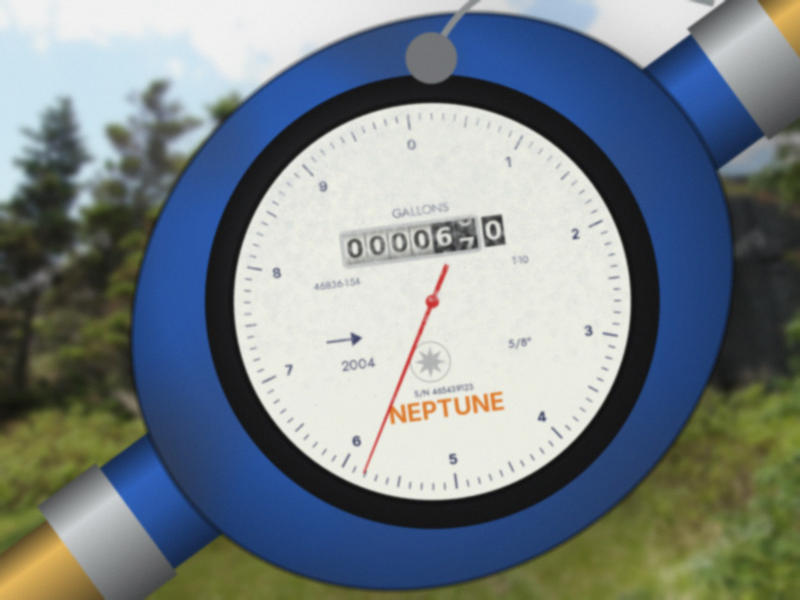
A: 665.8 gal
